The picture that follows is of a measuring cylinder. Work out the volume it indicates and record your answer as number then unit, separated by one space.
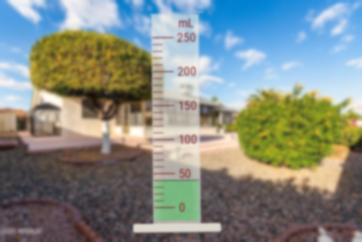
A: 40 mL
